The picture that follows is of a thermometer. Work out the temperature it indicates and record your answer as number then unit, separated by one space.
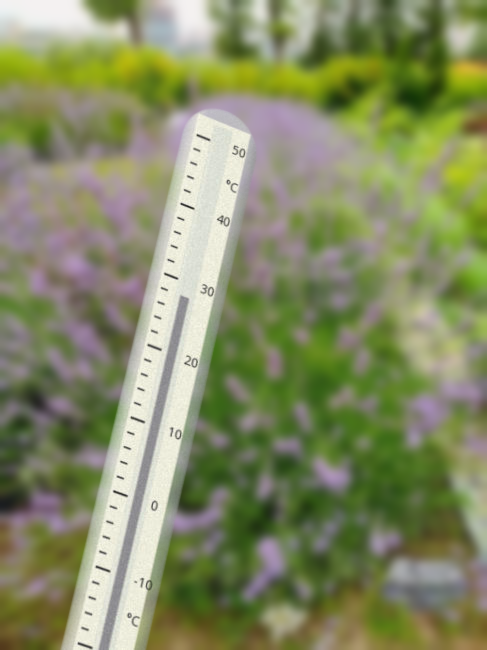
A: 28 °C
